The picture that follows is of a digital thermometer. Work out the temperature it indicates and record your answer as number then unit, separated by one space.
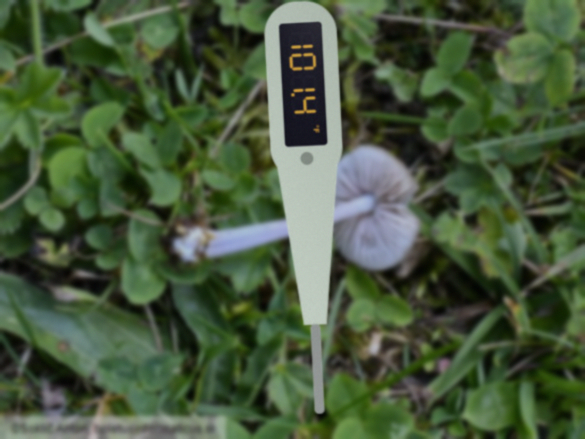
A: 101.4 °F
